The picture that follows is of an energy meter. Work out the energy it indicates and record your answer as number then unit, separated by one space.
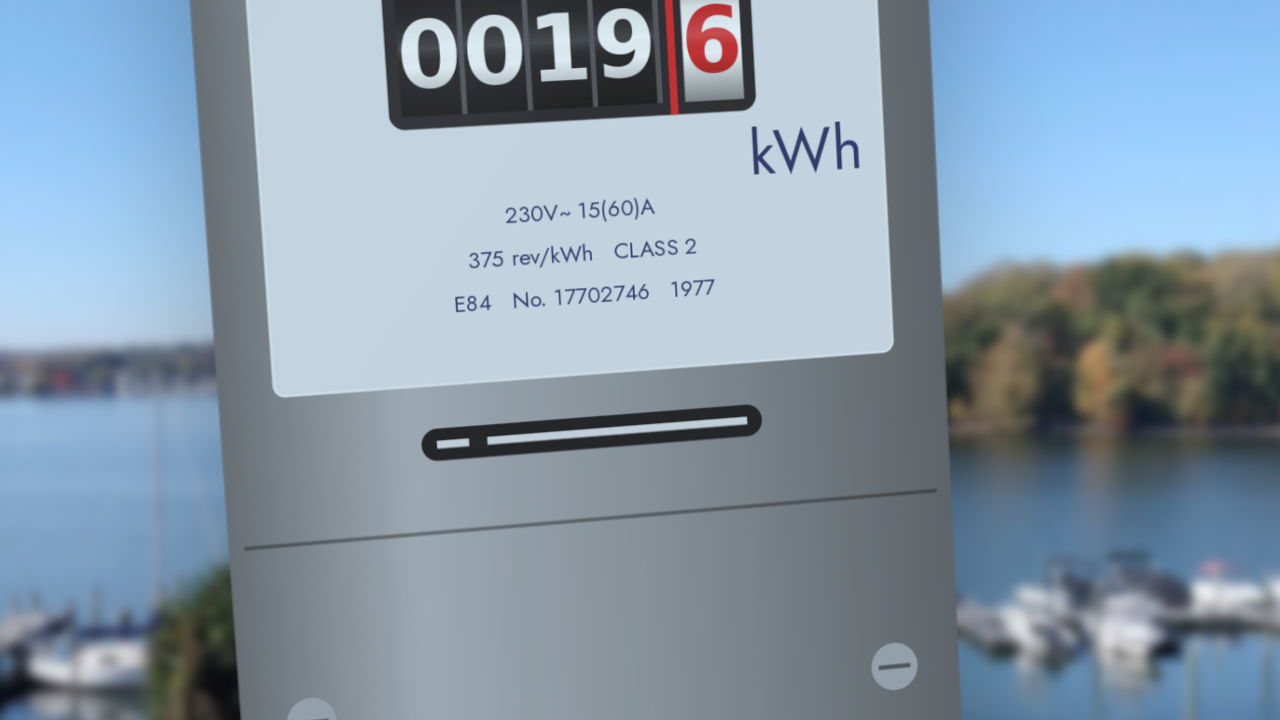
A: 19.6 kWh
